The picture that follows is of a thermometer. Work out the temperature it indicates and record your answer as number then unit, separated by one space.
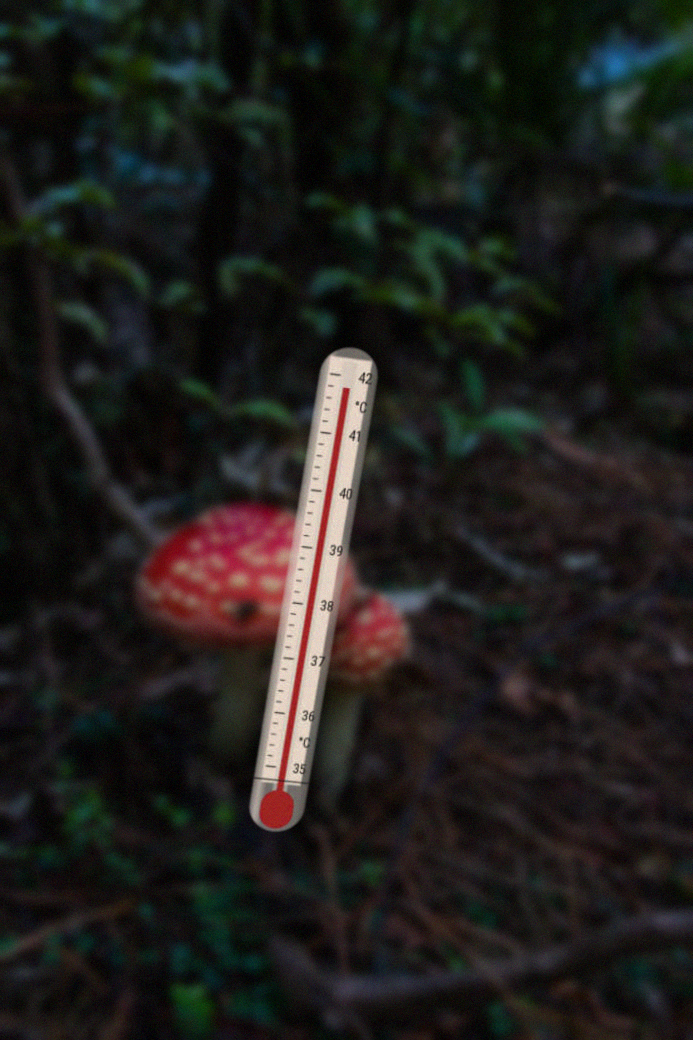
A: 41.8 °C
